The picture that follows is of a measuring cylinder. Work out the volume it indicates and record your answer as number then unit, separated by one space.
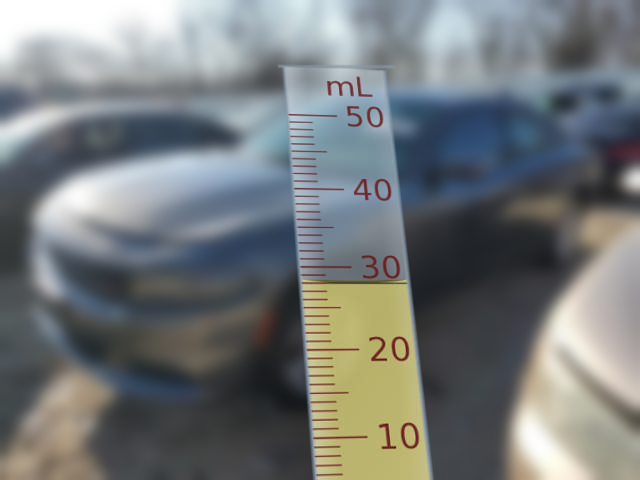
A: 28 mL
